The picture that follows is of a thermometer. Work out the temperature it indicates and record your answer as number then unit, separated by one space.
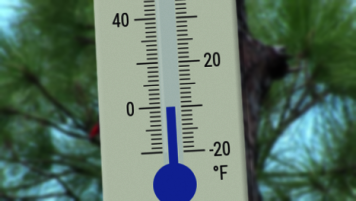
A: 0 °F
